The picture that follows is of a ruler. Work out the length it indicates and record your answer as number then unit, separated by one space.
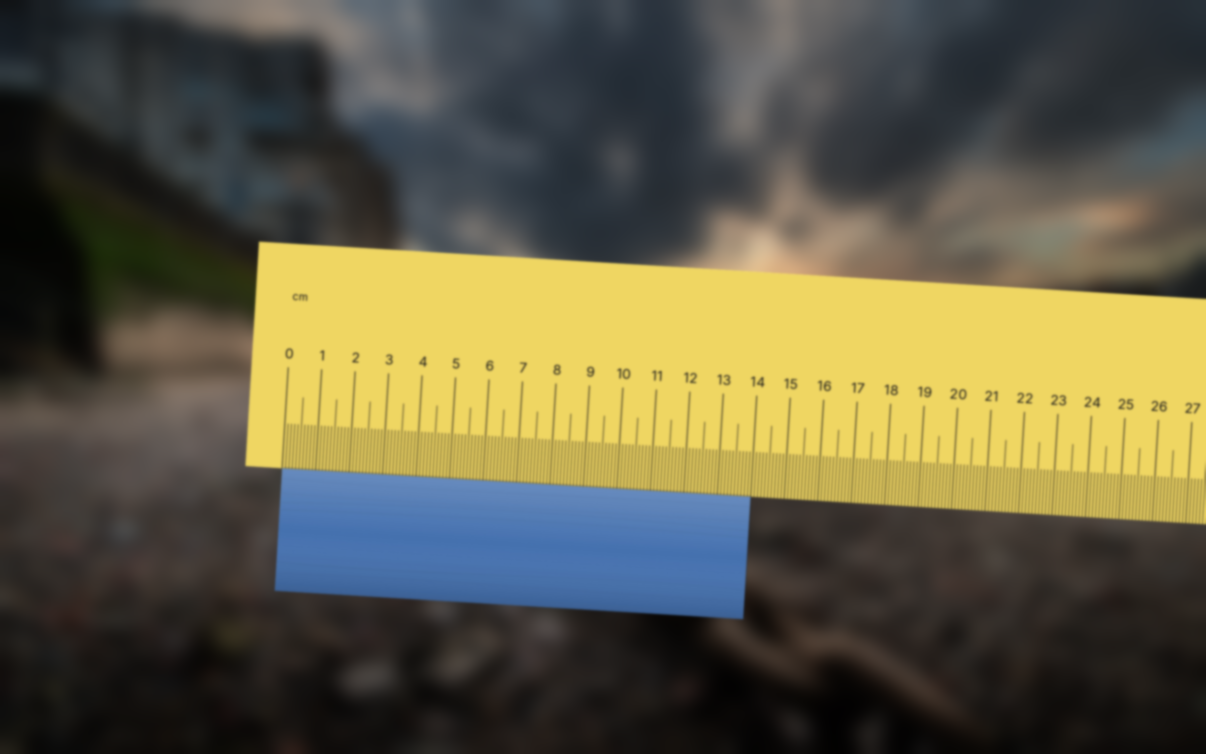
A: 14 cm
